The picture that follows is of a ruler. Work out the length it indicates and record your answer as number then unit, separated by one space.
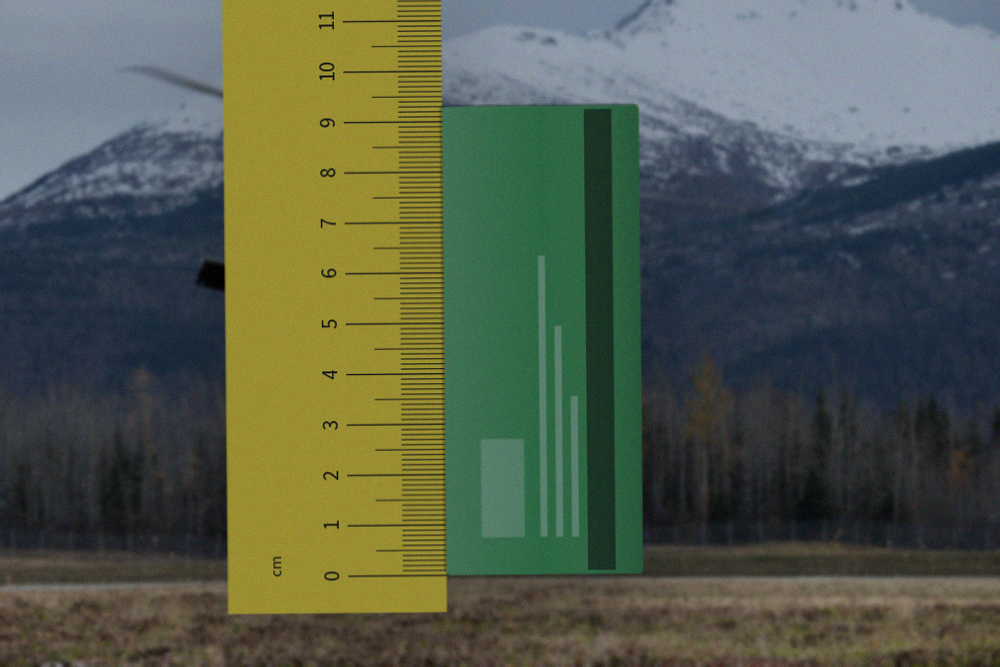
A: 9.3 cm
